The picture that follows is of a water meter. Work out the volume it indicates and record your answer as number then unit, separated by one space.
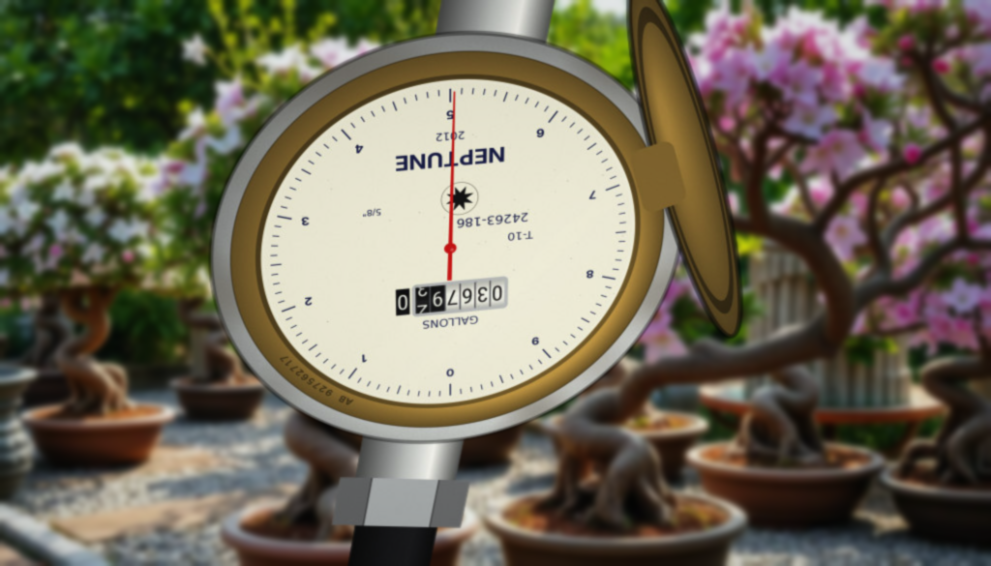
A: 367925.0 gal
